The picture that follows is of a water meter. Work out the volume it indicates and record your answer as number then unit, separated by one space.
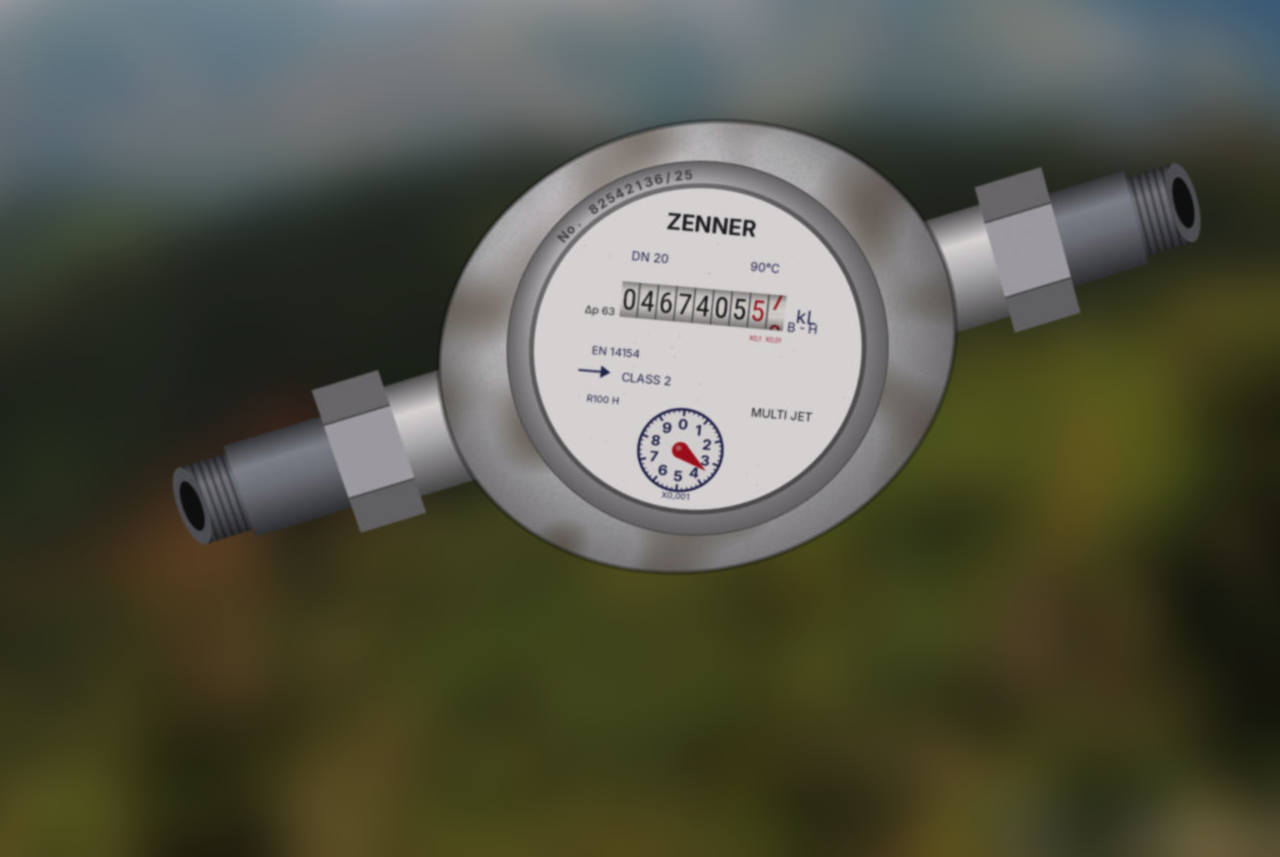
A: 467405.573 kL
